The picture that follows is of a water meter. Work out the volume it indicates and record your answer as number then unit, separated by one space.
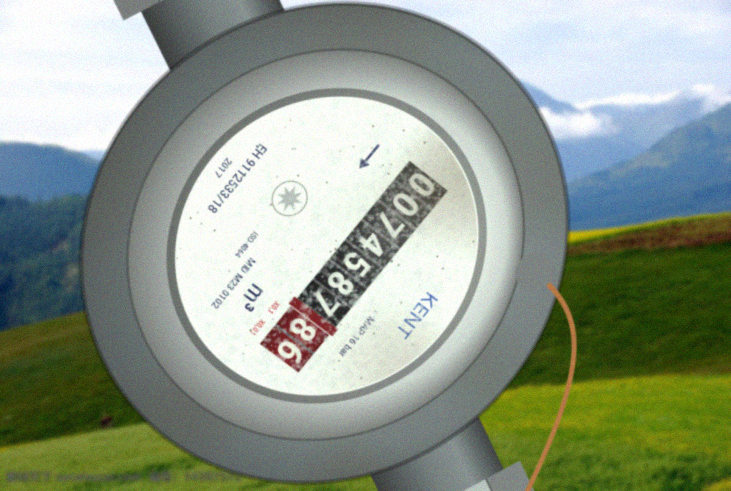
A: 74587.86 m³
